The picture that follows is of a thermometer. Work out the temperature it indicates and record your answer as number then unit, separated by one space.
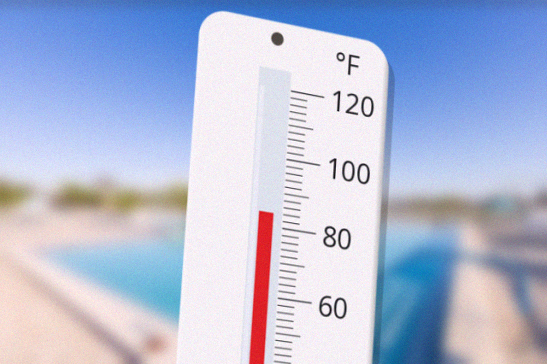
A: 84 °F
